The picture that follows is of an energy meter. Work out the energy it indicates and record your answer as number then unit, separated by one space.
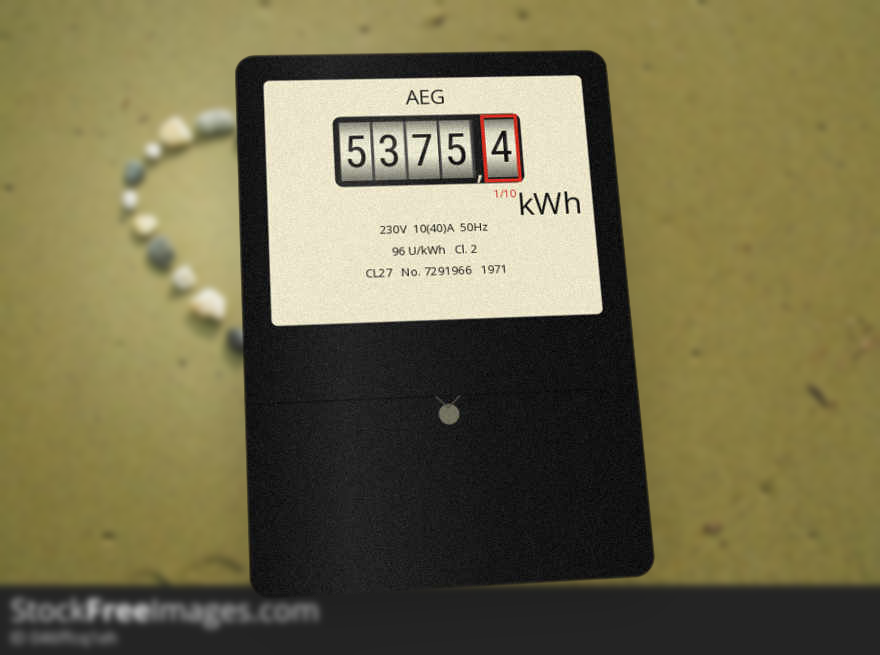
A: 5375.4 kWh
